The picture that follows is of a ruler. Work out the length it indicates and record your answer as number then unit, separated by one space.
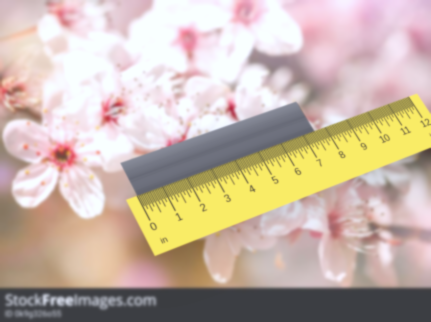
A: 7.5 in
